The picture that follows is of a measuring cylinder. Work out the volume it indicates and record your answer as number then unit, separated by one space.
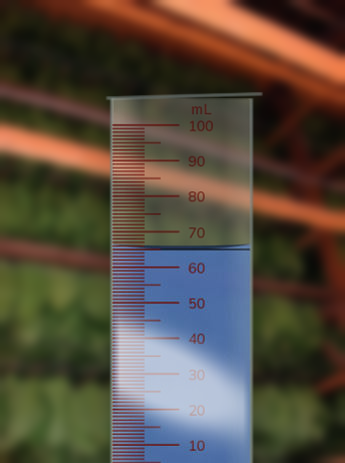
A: 65 mL
